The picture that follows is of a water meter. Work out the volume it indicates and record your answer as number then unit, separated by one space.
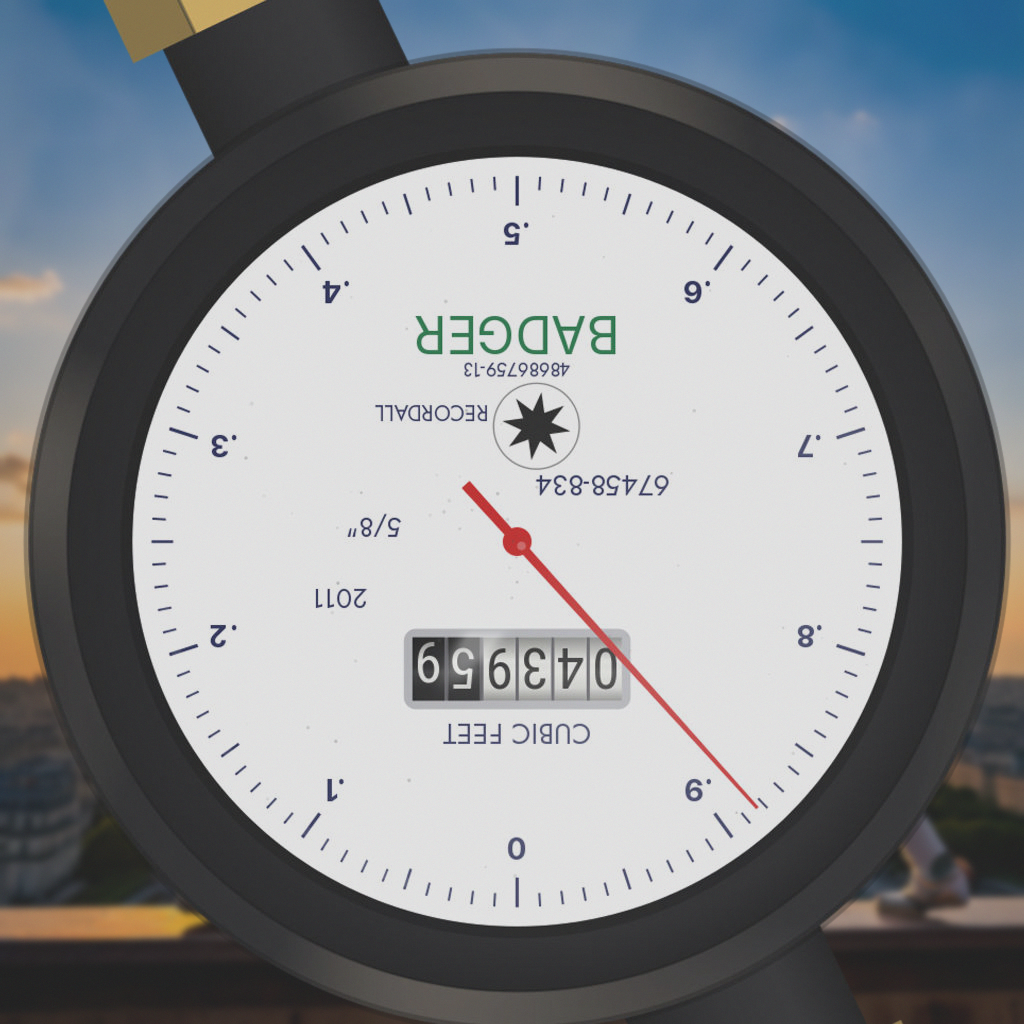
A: 43958.88 ft³
